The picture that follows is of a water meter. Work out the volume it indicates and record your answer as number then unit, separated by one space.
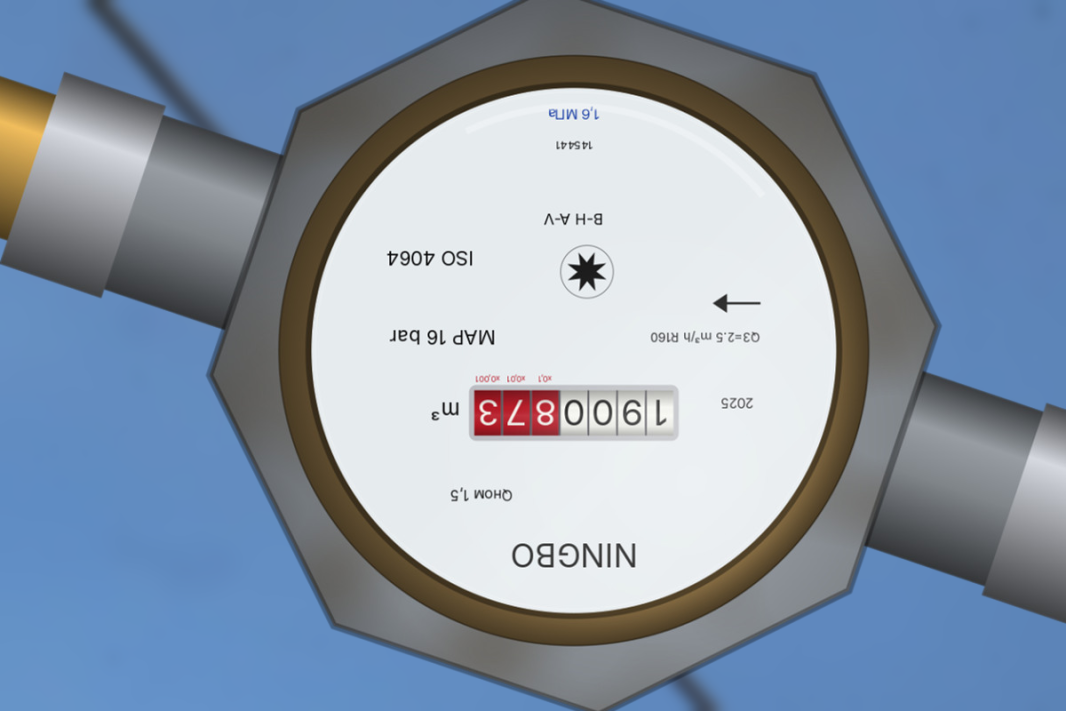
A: 1900.873 m³
